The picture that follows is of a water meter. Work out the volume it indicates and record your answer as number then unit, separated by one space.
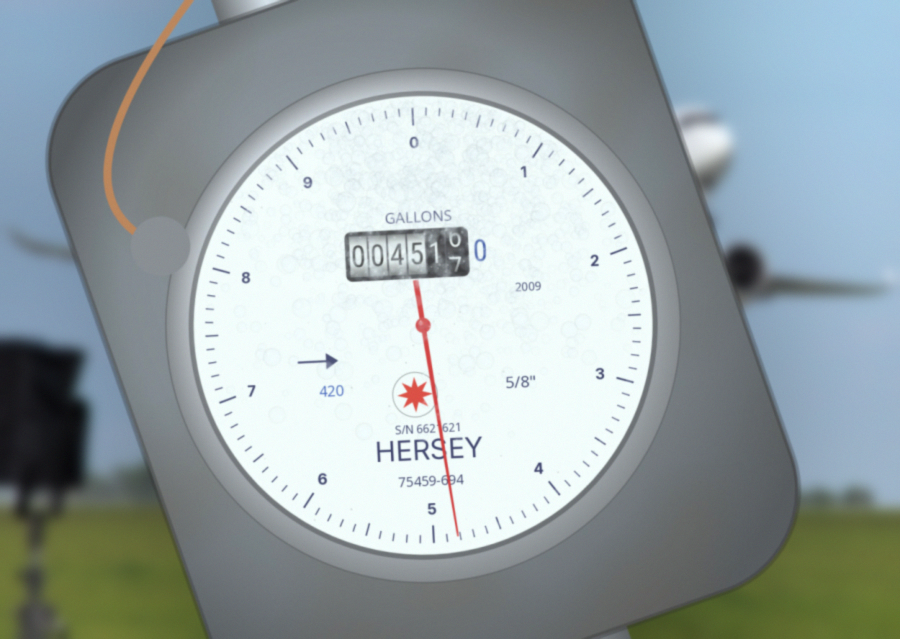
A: 45164.8 gal
